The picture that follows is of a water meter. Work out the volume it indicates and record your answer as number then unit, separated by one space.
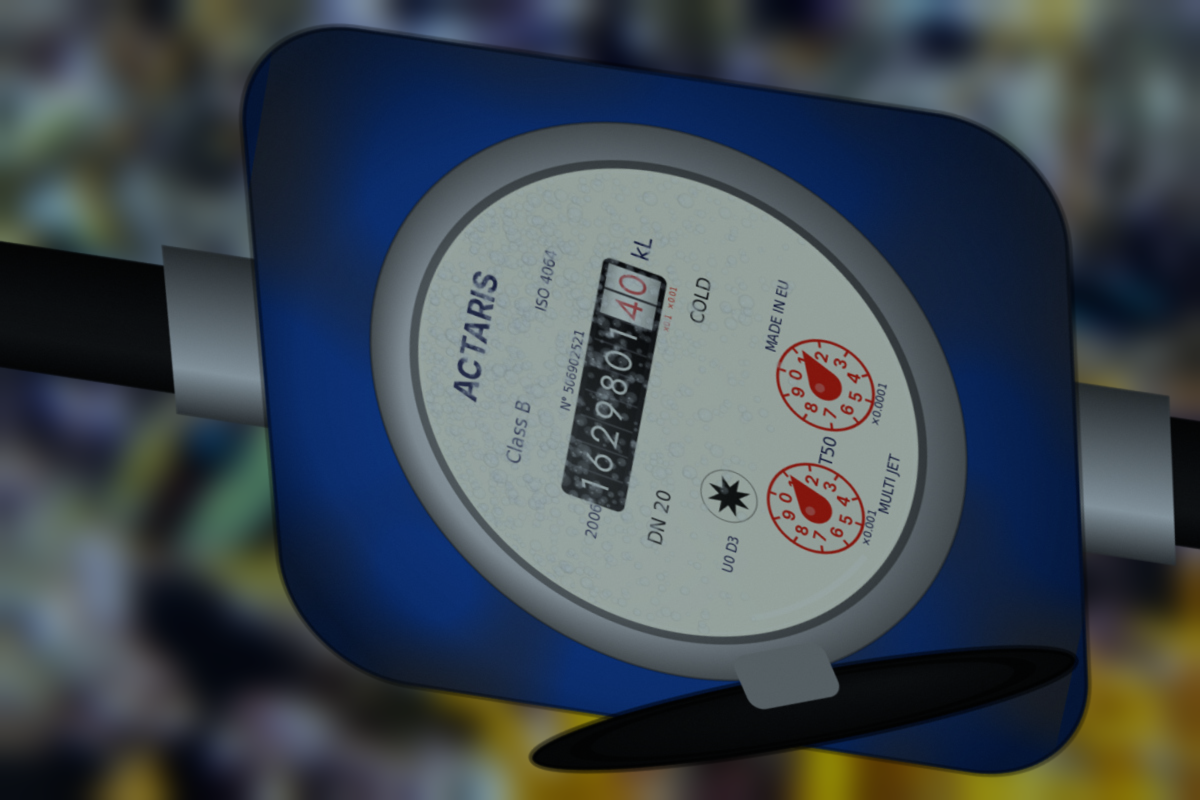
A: 1629801.4011 kL
